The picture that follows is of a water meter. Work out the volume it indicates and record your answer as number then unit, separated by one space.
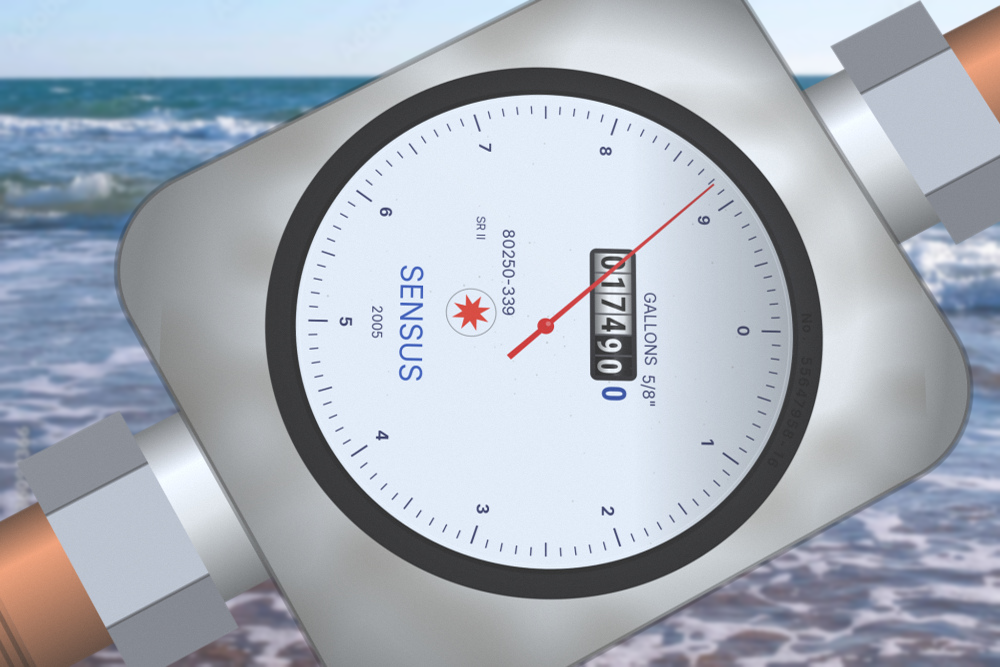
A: 174898.8 gal
